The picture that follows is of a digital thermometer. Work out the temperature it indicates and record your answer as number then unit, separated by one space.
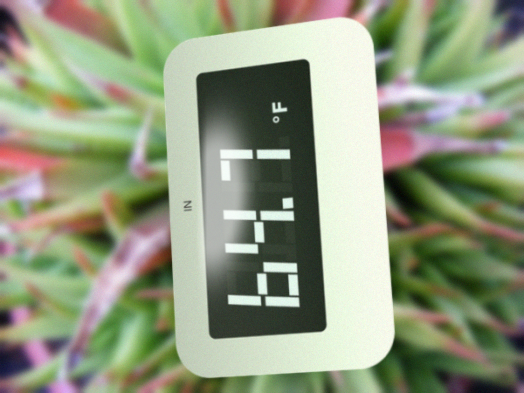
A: 64.7 °F
